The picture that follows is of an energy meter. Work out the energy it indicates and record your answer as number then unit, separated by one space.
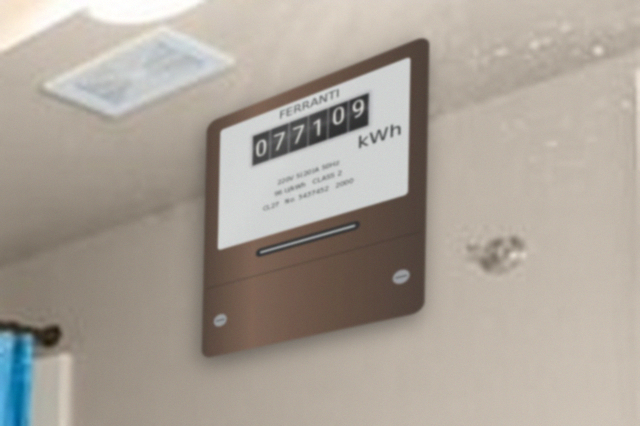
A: 77109 kWh
